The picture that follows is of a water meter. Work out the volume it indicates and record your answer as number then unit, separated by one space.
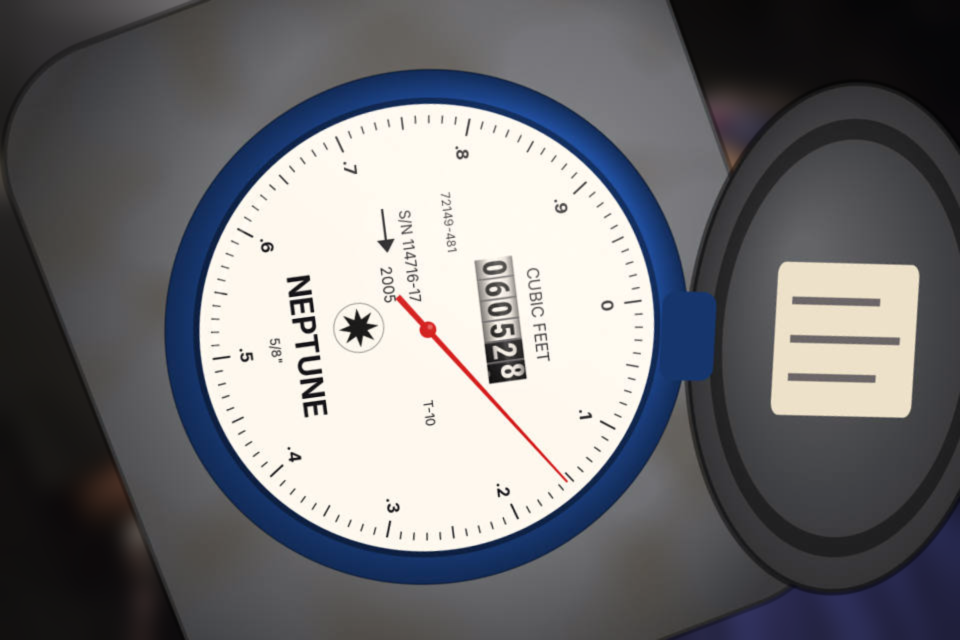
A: 60528.15 ft³
